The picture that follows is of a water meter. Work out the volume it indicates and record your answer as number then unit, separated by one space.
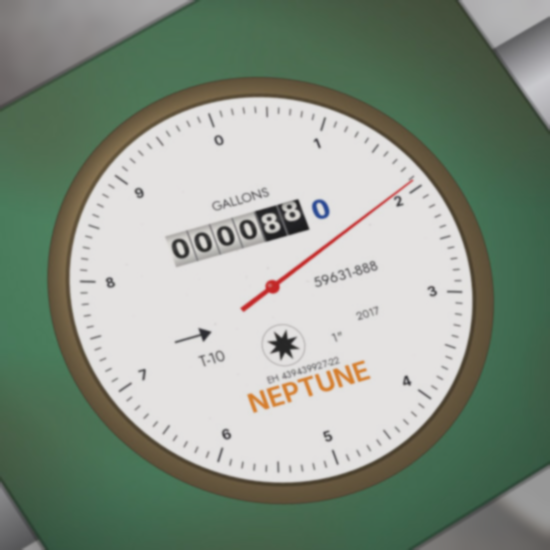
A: 881.9 gal
